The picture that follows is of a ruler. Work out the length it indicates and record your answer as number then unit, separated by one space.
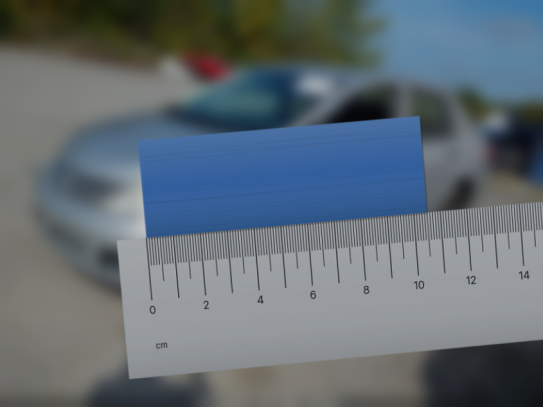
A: 10.5 cm
